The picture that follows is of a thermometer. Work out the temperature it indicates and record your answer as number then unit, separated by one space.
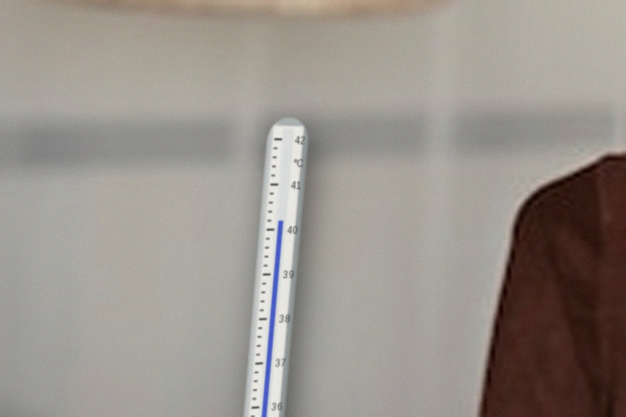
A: 40.2 °C
